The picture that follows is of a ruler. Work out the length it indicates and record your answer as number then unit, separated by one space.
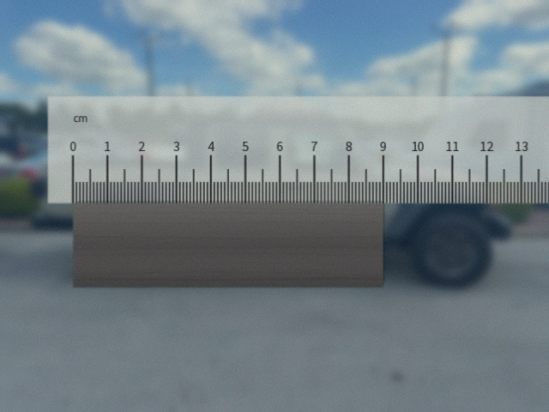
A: 9 cm
